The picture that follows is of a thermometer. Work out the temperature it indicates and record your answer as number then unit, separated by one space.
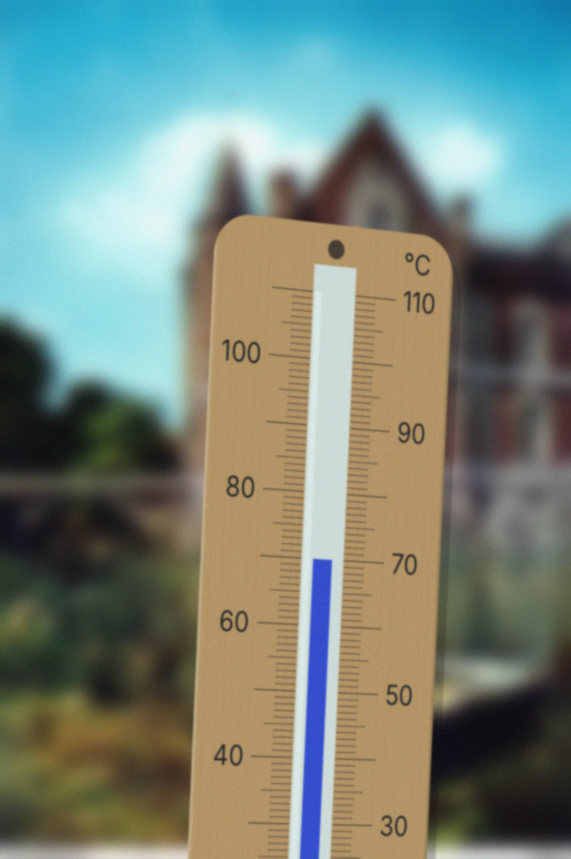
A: 70 °C
